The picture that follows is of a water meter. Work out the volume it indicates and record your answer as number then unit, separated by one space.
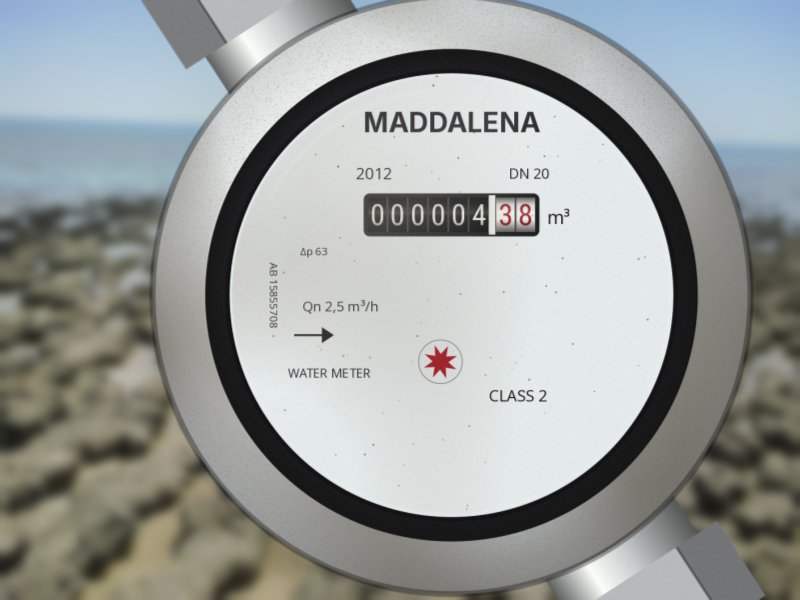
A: 4.38 m³
